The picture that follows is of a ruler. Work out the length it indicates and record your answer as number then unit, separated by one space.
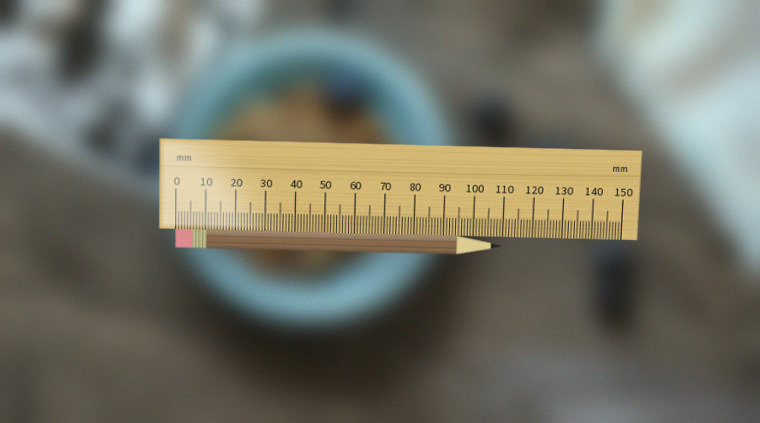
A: 110 mm
